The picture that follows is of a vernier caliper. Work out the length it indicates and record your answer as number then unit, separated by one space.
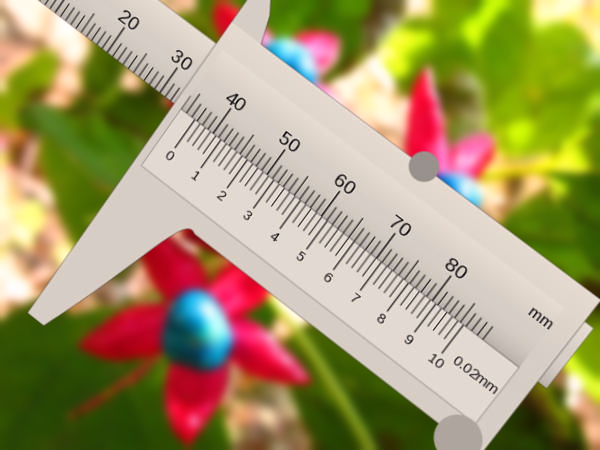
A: 36.6 mm
